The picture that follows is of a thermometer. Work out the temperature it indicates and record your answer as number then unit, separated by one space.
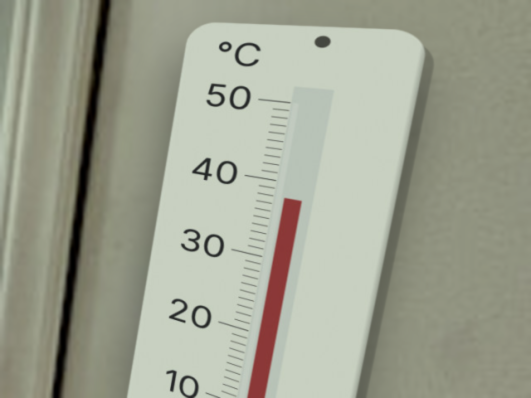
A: 38 °C
